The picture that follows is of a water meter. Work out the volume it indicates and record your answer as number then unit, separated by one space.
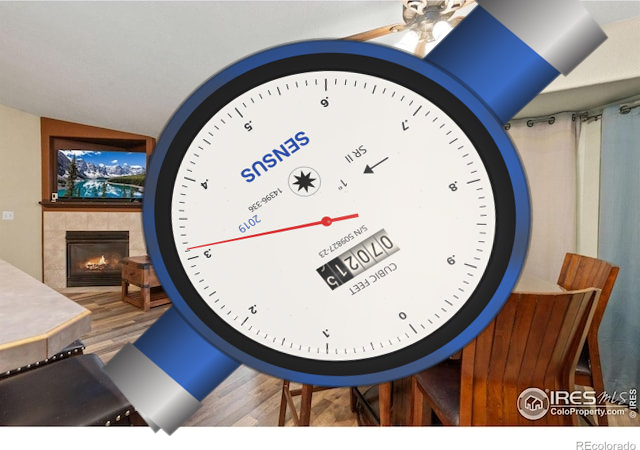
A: 70215.31 ft³
